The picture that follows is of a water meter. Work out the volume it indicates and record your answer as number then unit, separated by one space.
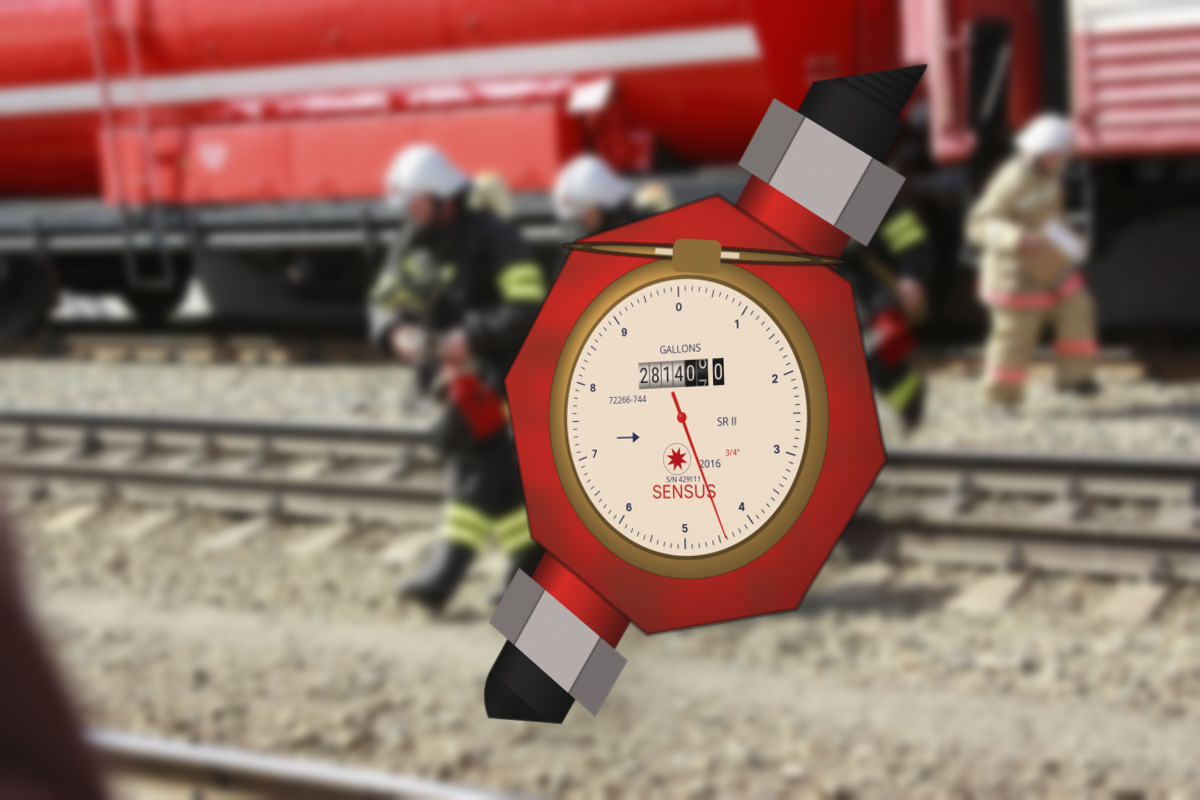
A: 2814064.4 gal
